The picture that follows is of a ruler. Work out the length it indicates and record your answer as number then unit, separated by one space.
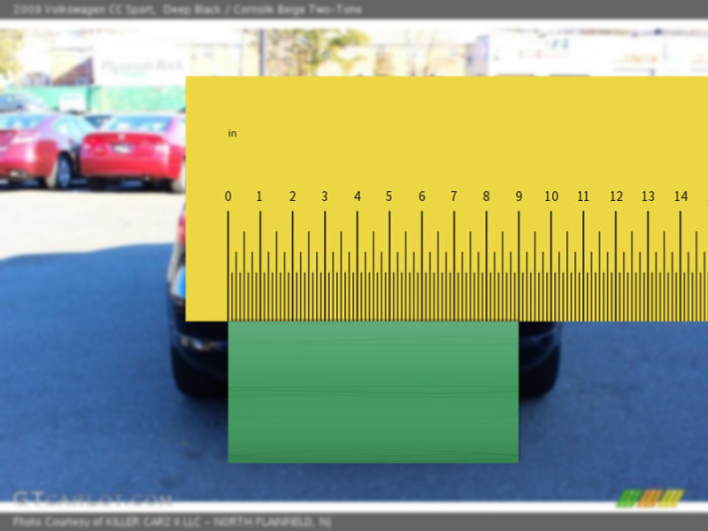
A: 9 in
